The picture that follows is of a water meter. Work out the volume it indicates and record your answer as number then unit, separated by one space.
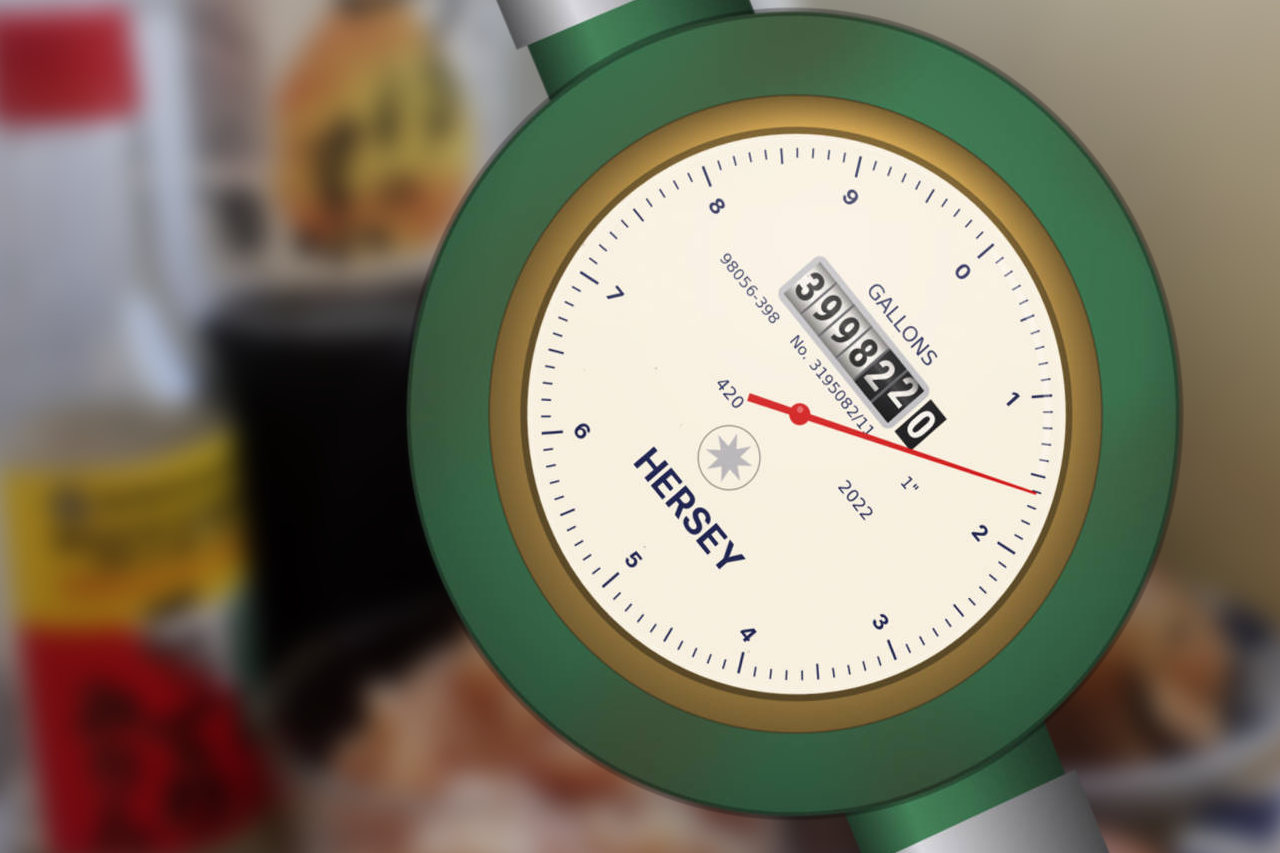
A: 3998221.6 gal
